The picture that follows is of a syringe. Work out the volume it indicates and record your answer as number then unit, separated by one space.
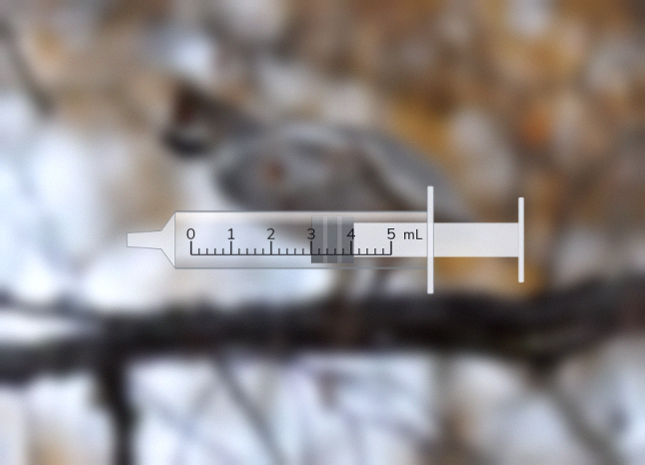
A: 3 mL
